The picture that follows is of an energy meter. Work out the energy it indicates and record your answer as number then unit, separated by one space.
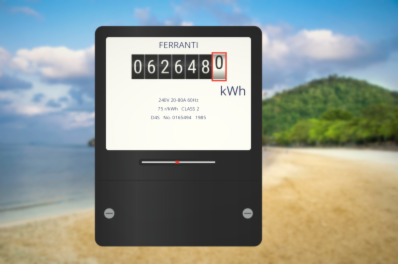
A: 62648.0 kWh
